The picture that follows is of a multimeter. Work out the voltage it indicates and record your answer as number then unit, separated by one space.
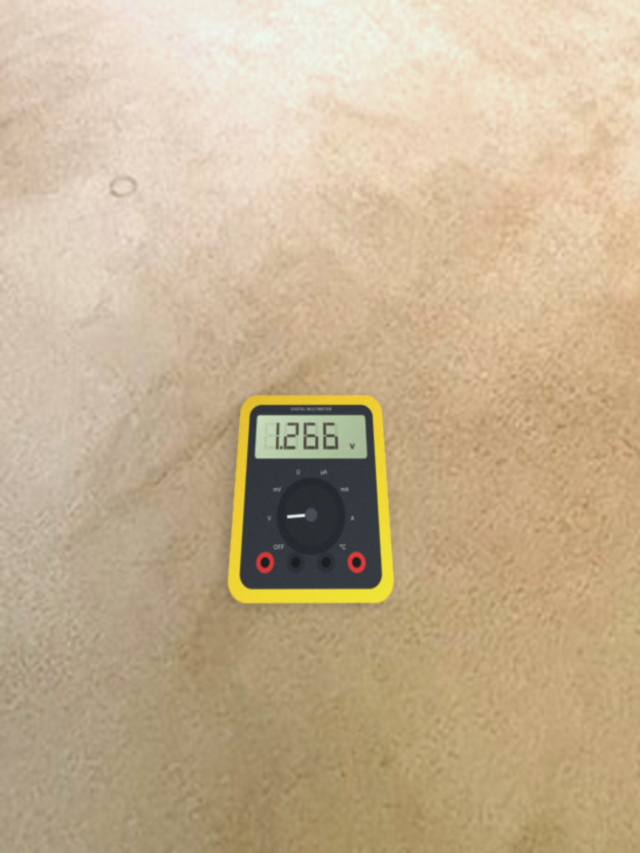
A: 1.266 V
